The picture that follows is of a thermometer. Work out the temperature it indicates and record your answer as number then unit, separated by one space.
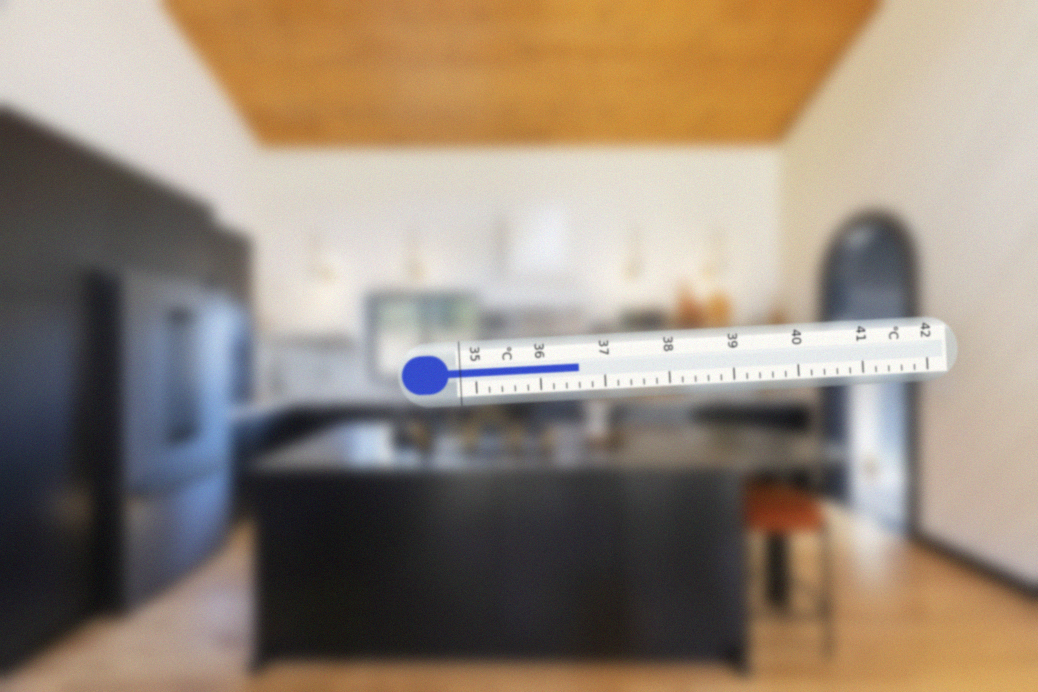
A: 36.6 °C
